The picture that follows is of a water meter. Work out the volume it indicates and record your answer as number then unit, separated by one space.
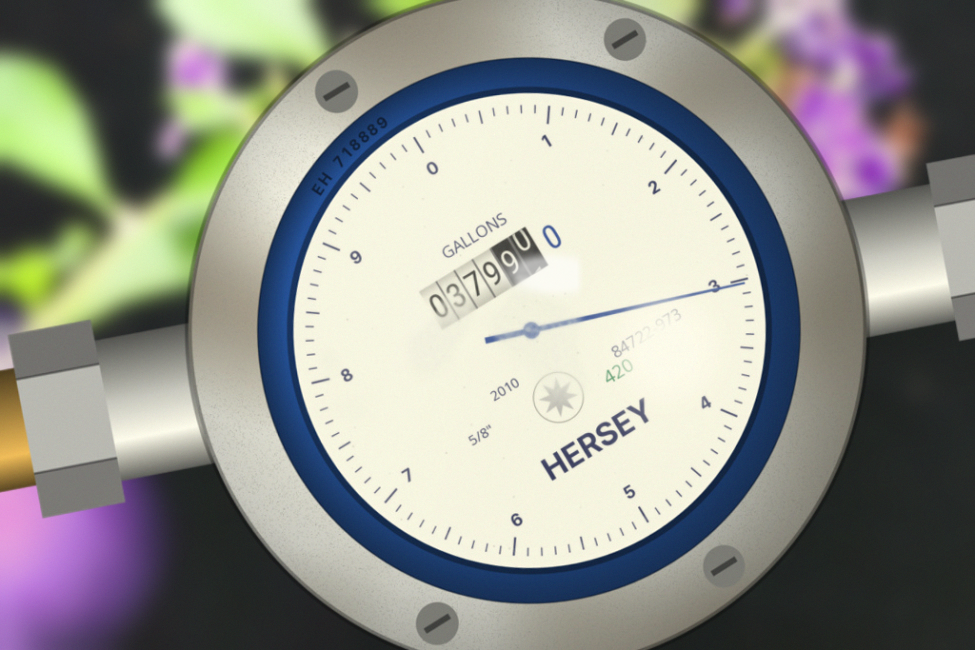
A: 379903.0 gal
